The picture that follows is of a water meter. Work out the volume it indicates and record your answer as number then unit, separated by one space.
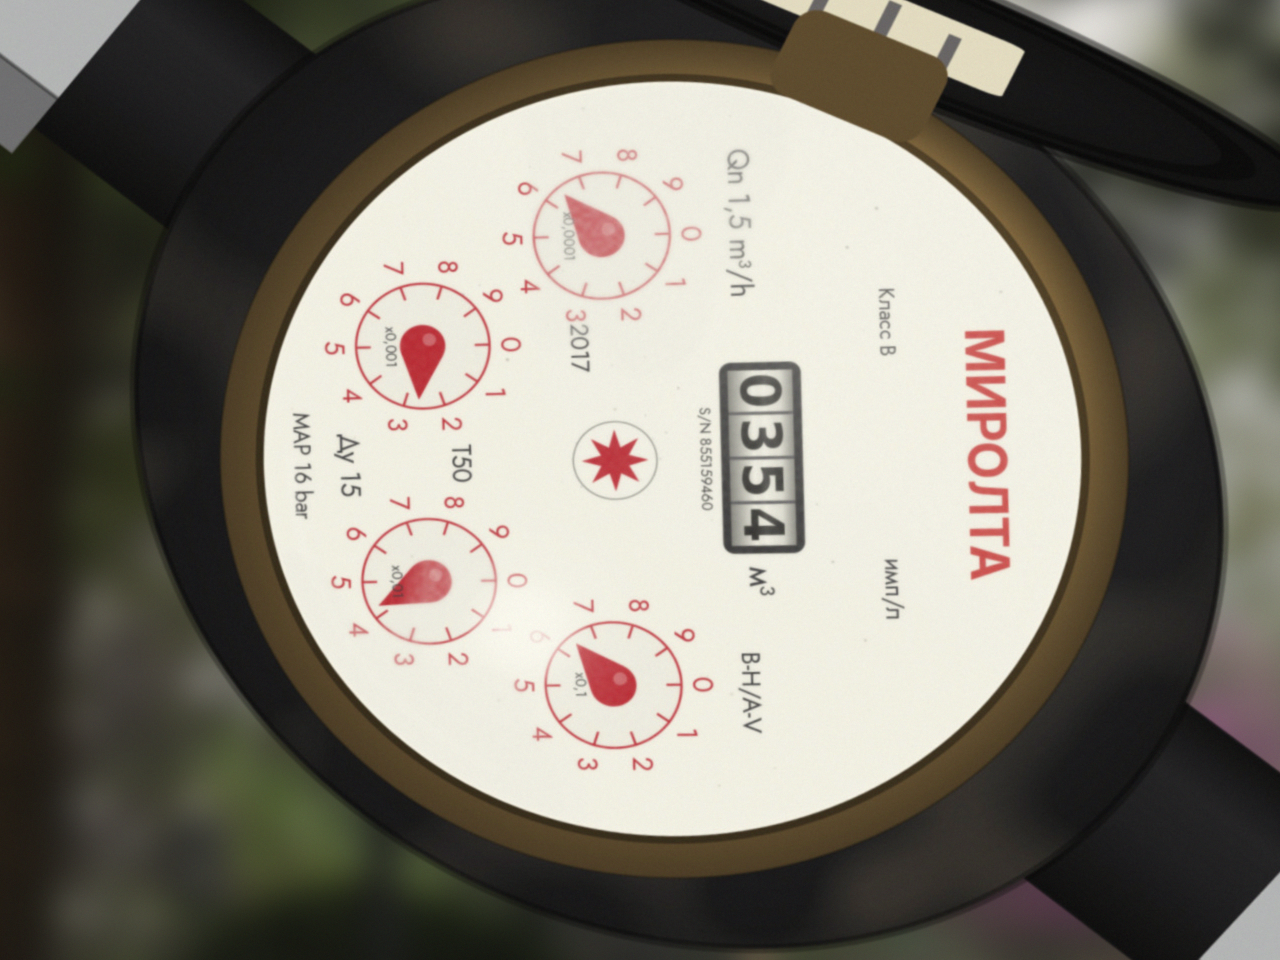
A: 354.6426 m³
